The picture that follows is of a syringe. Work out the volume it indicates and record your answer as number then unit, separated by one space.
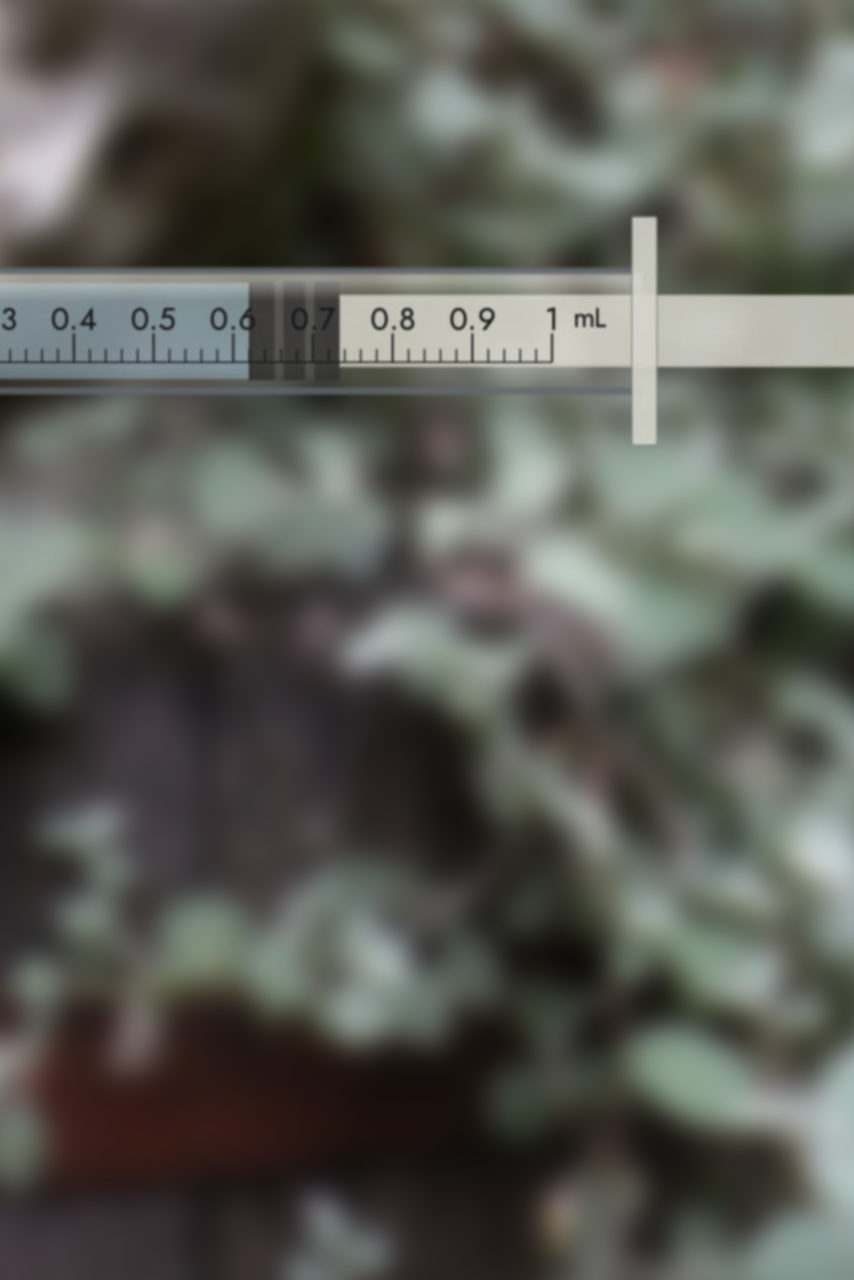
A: 0.62 mL
